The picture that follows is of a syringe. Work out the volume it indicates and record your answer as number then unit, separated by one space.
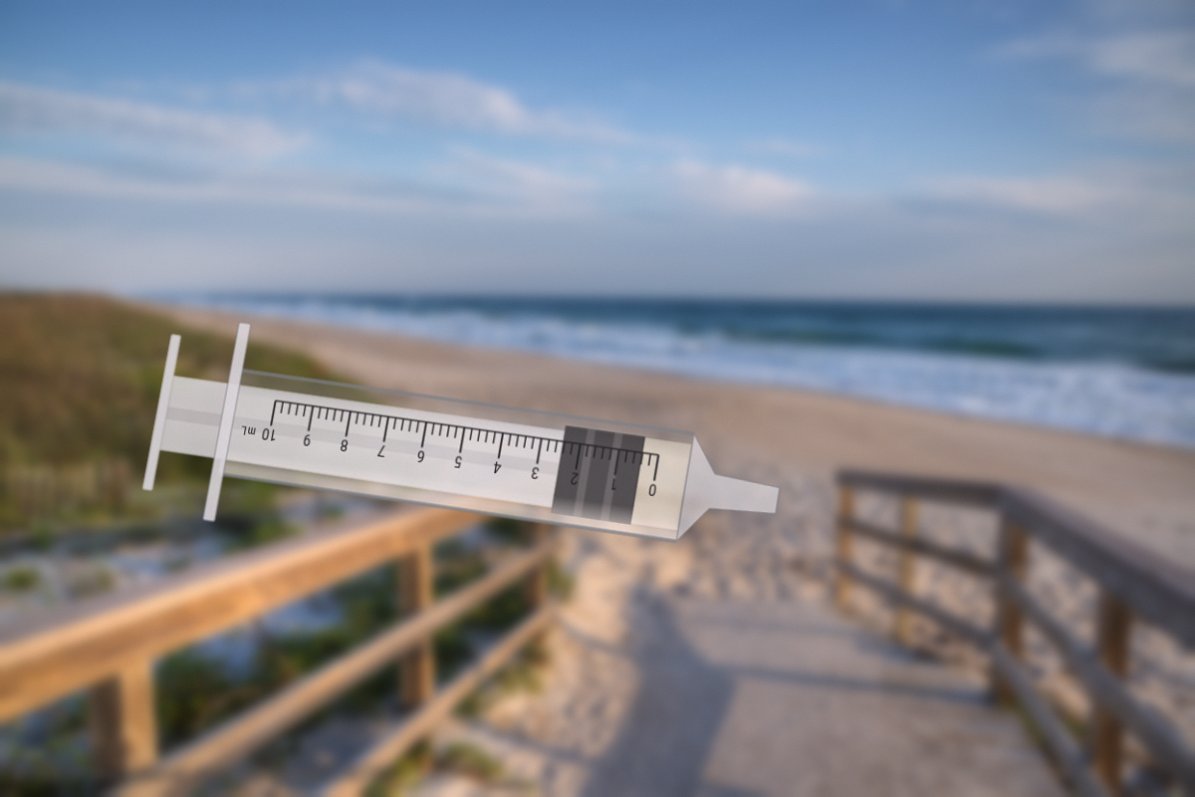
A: 0.4 mL
